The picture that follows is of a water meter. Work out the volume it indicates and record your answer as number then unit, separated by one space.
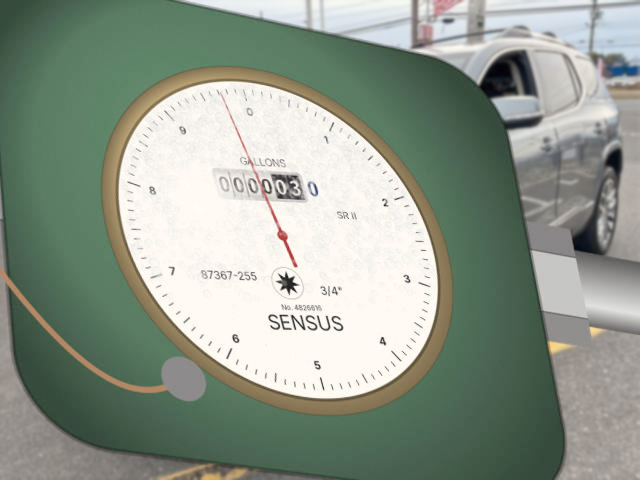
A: 29.7 gal
